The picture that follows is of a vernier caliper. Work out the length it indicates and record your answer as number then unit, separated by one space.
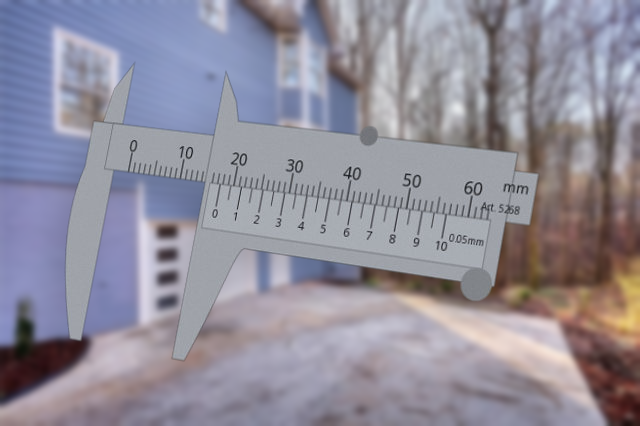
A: 17.5 mm
